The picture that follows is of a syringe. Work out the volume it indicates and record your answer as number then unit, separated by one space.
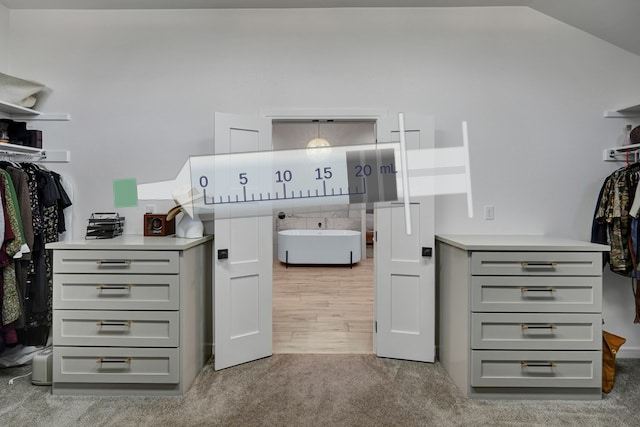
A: 18 mL
